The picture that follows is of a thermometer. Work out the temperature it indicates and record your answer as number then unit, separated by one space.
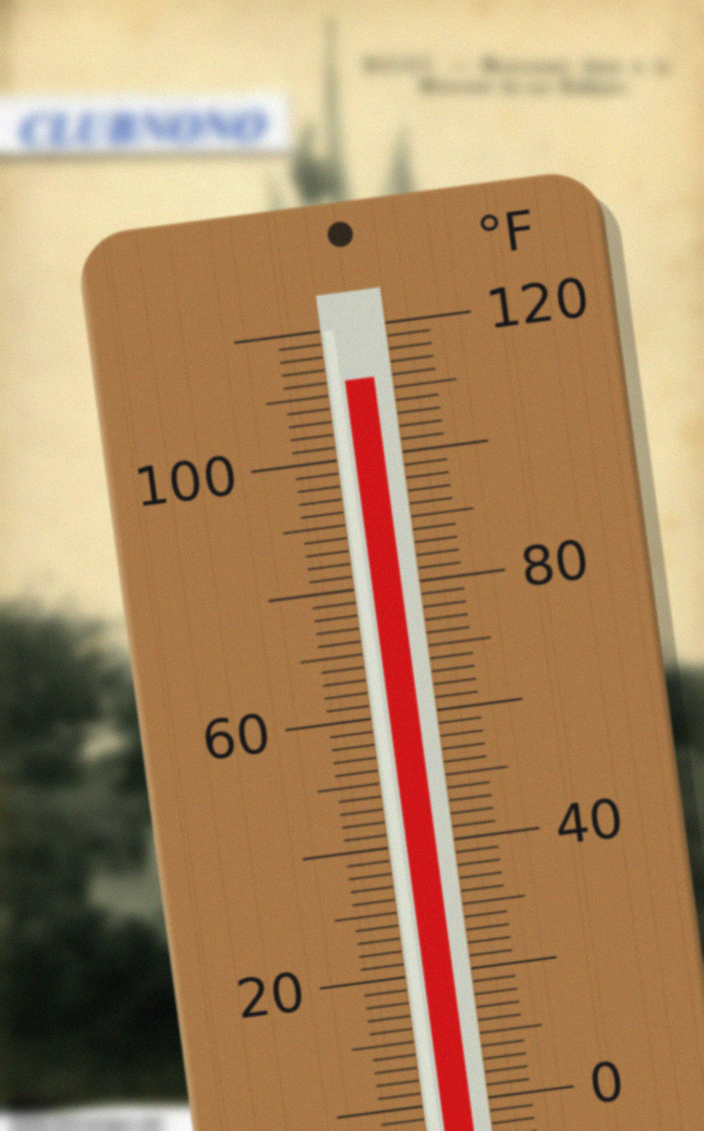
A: 112 °F
